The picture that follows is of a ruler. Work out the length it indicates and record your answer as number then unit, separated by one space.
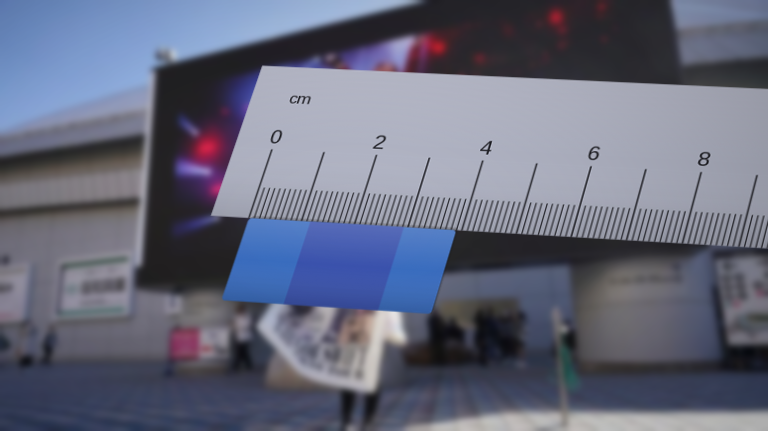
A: 3.9 cm
